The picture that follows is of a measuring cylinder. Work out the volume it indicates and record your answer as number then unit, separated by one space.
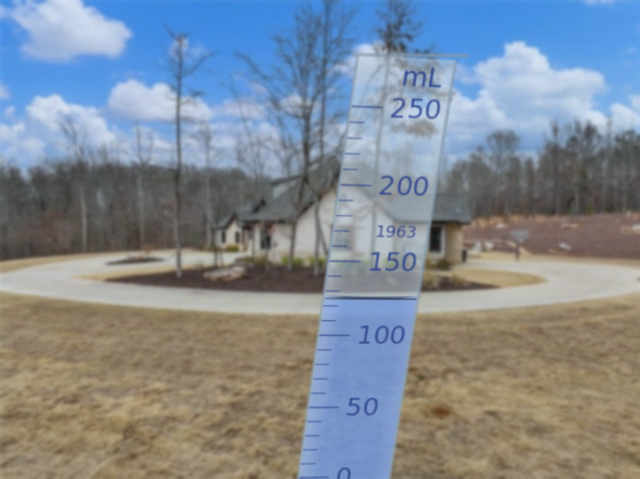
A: 125 mL
